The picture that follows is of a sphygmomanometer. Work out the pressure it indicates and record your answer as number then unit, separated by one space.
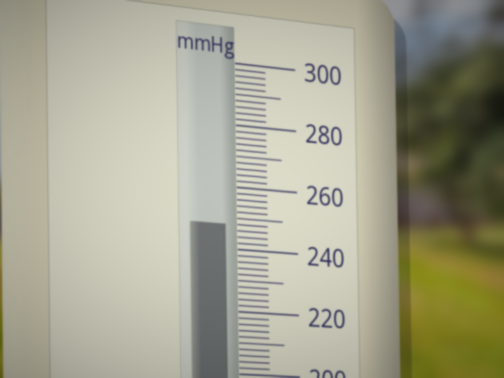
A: 248 mmHg
